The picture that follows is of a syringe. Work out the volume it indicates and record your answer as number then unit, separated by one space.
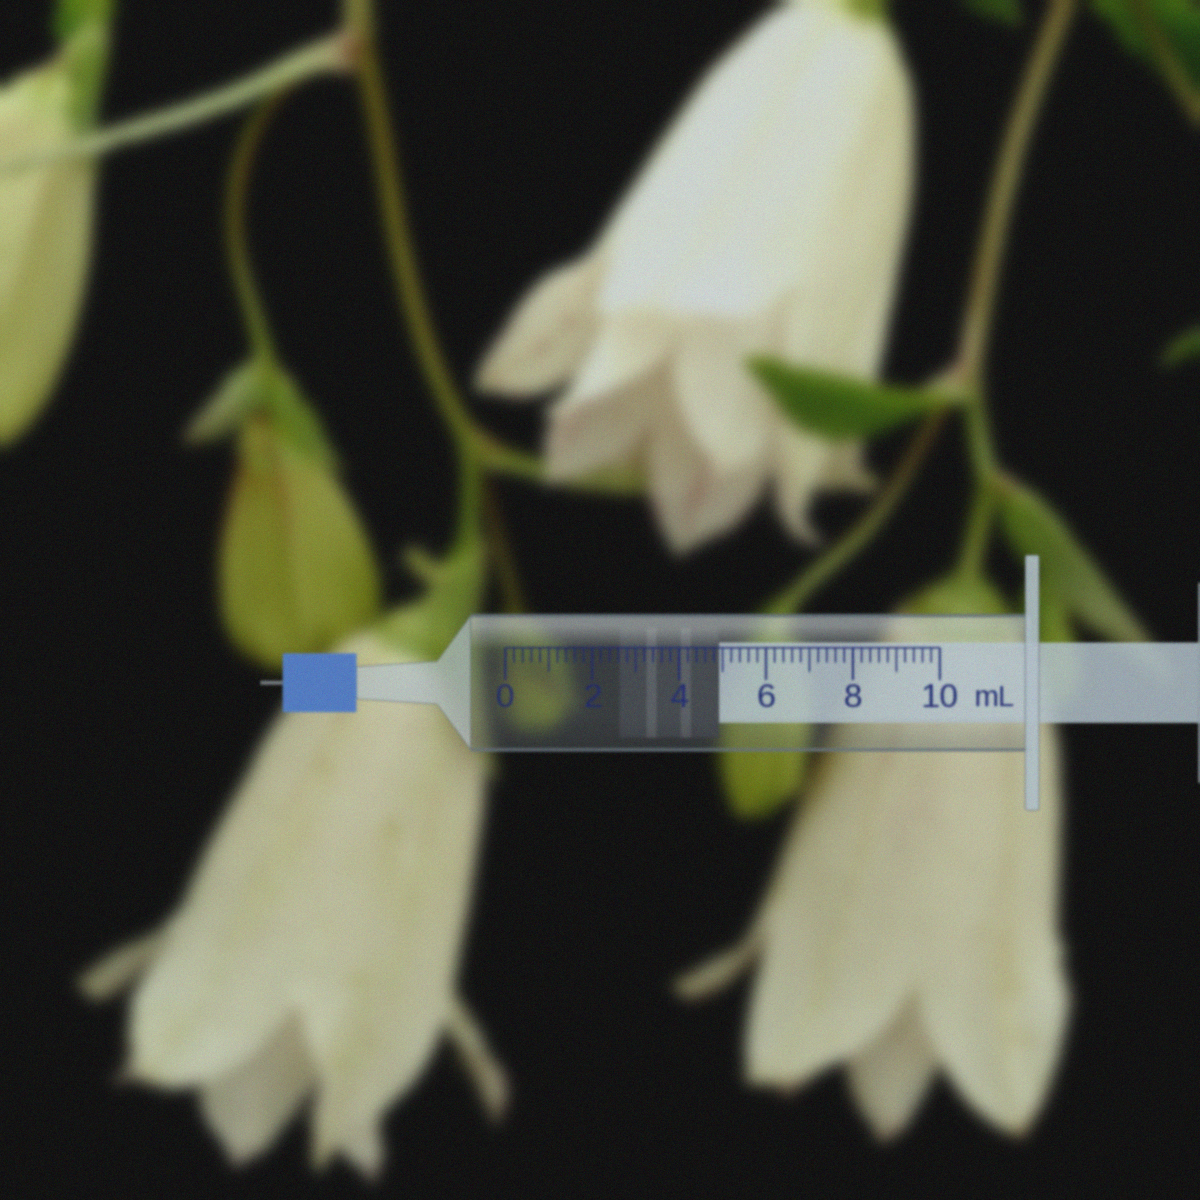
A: 2.6 mL
